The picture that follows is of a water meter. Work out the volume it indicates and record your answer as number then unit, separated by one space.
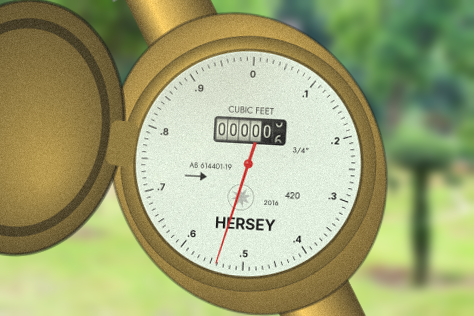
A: 5.54 ft³
